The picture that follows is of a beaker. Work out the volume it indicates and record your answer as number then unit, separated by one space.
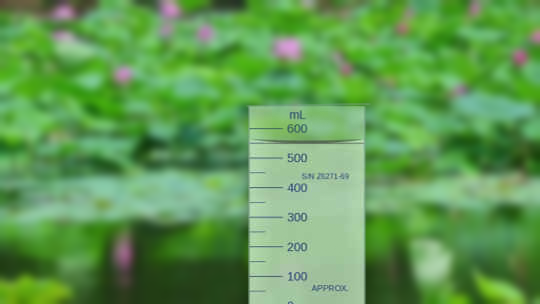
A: 550 mL
